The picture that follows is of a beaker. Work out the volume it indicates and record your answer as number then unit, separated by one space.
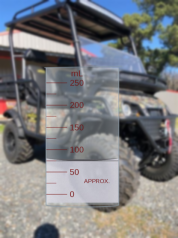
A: 75 mL
